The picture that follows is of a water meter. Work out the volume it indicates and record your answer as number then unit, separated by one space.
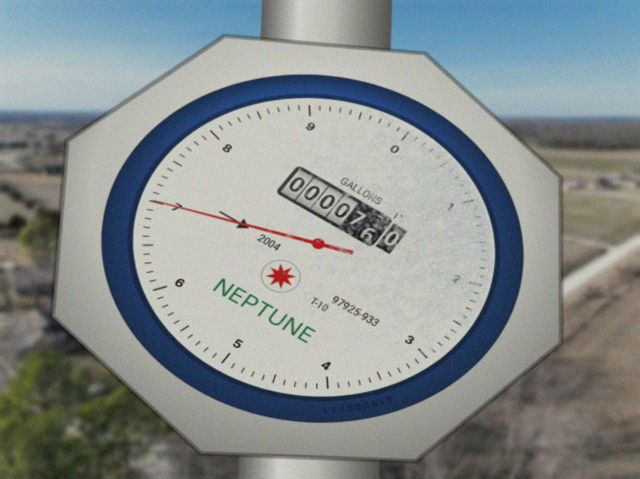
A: 757.0 gal
